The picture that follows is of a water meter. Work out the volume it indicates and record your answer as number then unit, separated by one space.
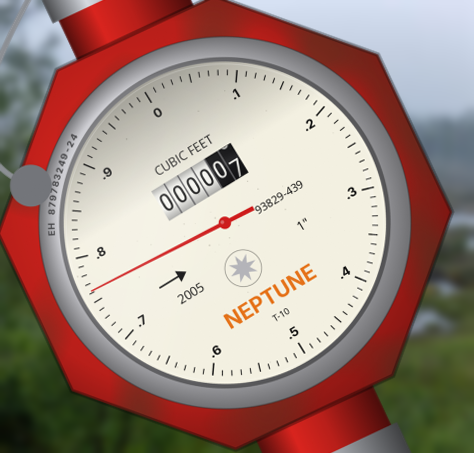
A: 6.76 ft³
